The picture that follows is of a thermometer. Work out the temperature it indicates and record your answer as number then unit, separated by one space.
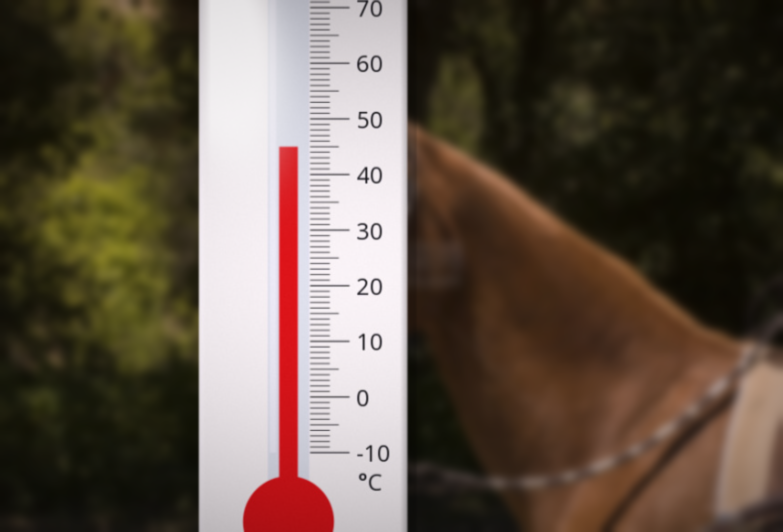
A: 45 °C
